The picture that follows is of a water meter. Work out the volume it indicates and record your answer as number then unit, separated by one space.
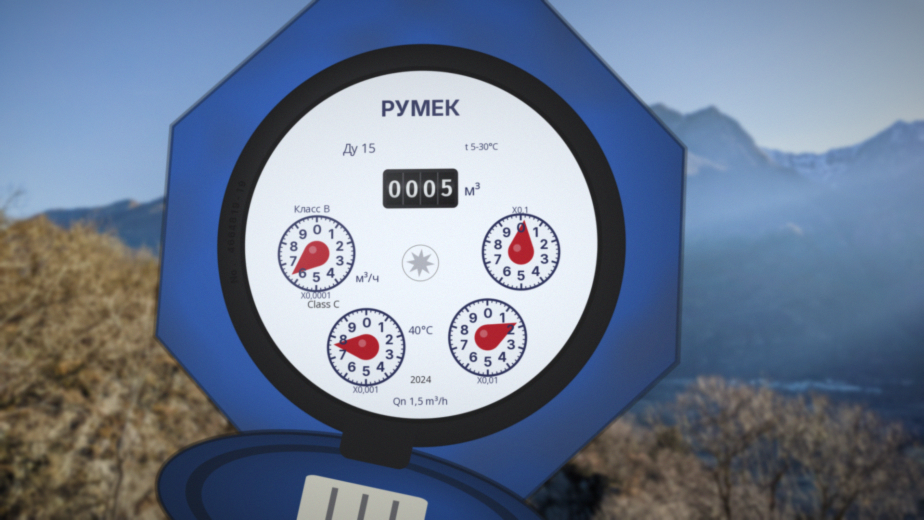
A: 5.0176 m³
